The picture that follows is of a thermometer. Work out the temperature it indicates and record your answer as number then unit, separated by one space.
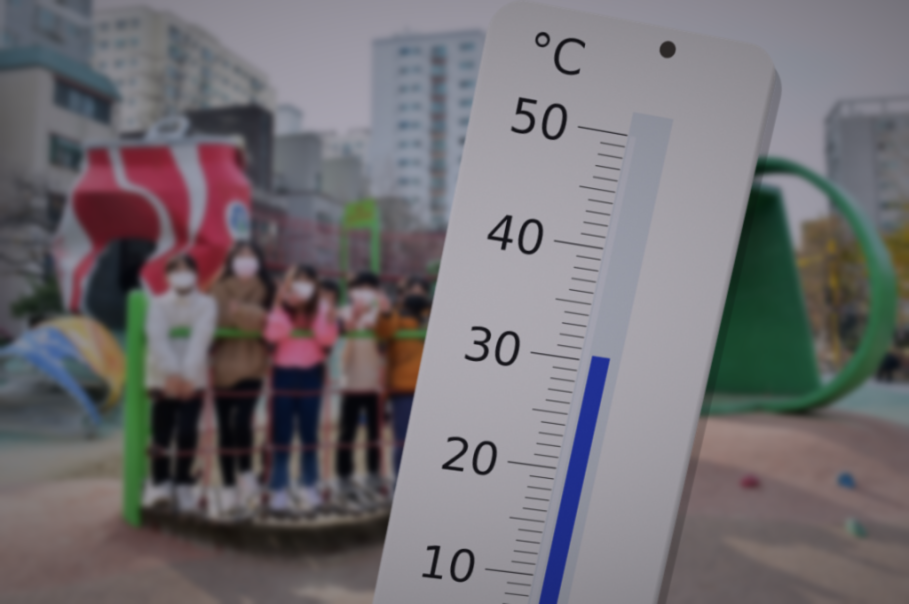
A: 30.5 °C
